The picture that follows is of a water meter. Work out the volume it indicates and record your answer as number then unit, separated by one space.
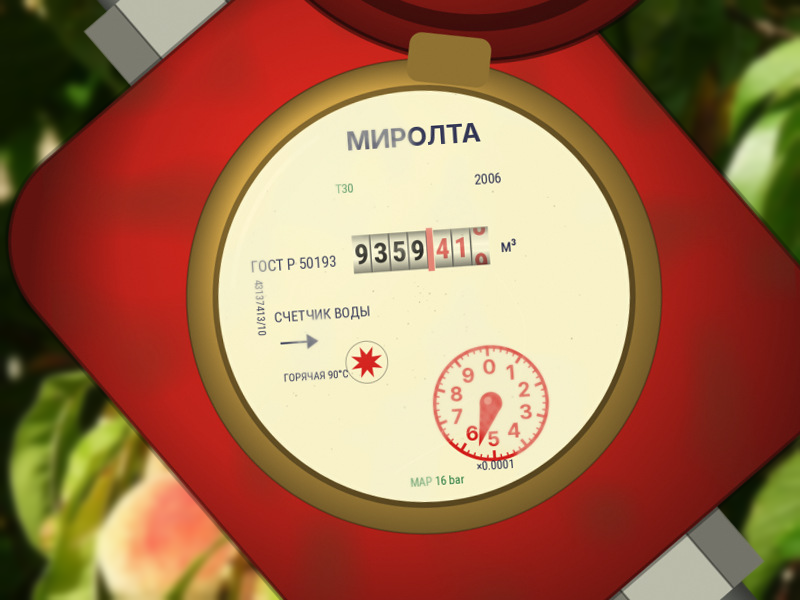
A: 9359.4185 m³
